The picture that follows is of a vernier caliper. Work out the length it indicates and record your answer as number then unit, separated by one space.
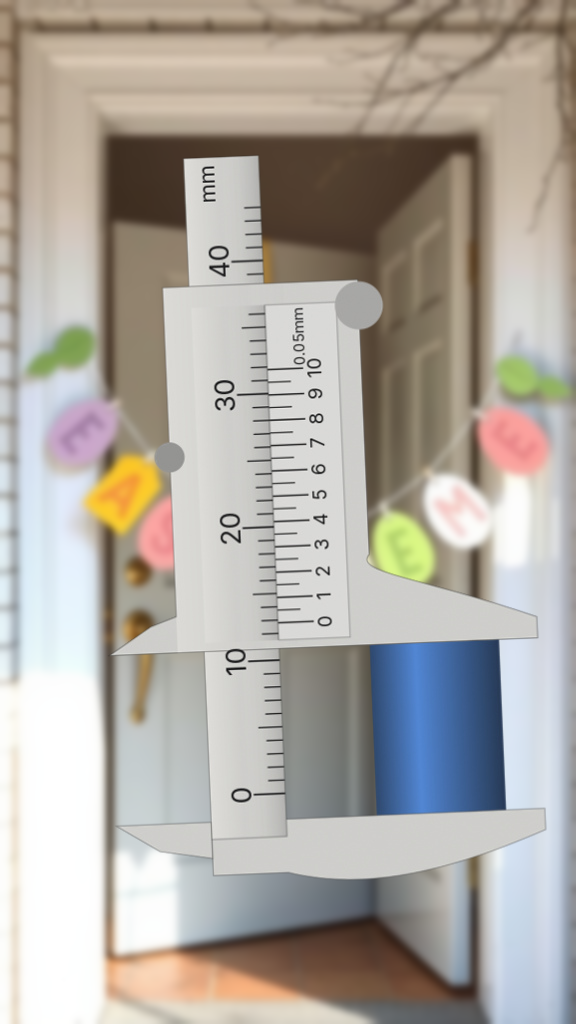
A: 12.8 mm
